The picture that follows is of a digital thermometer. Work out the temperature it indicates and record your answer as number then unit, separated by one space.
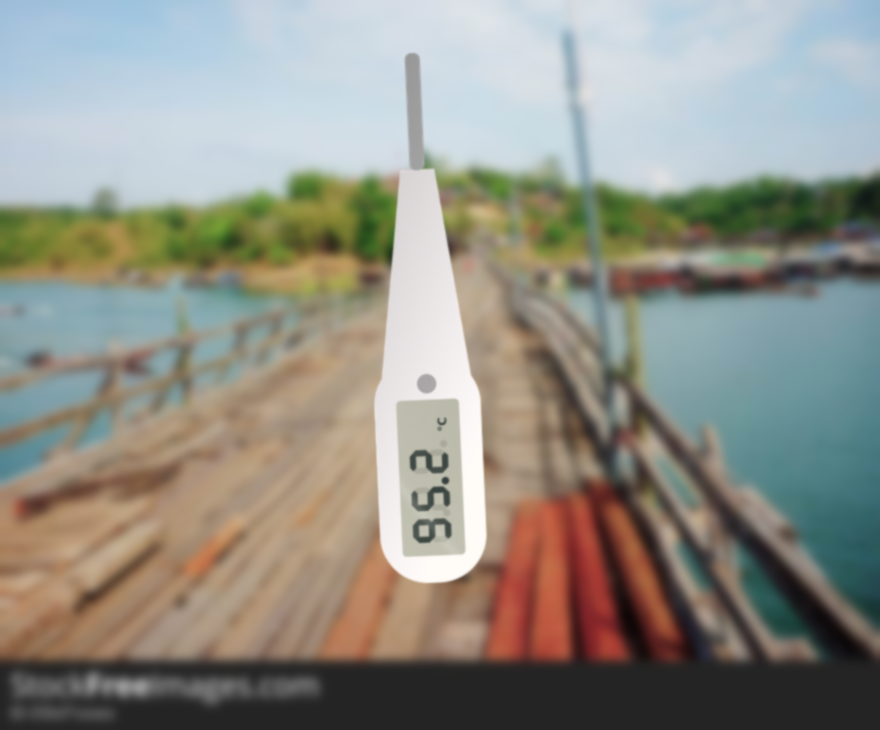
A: 95.2 °C
